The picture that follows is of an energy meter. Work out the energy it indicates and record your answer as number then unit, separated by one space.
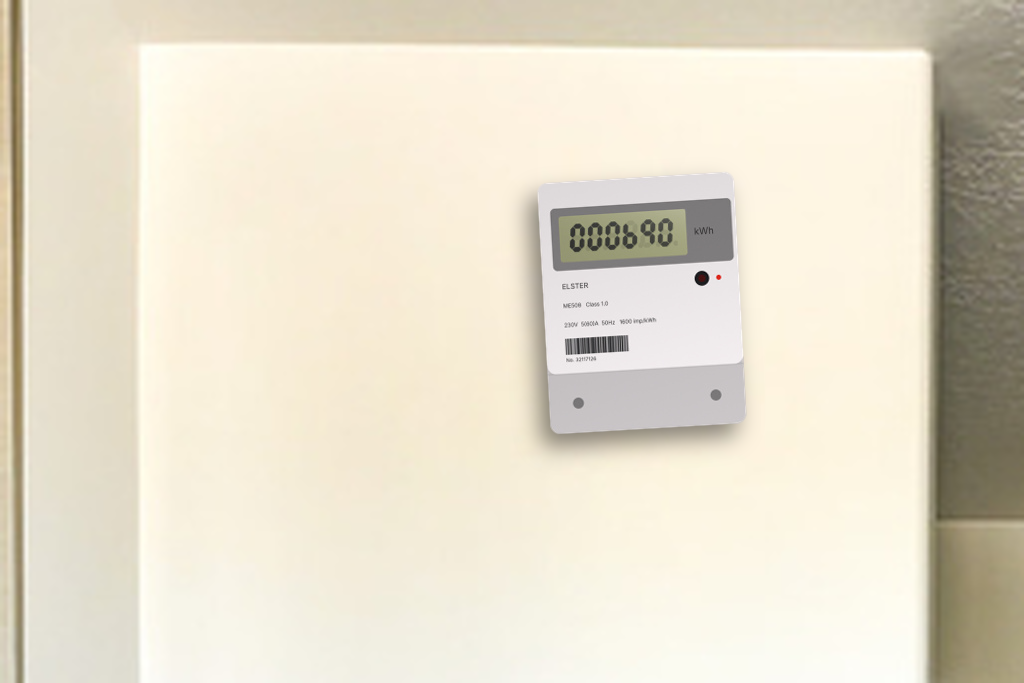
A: 690 kWh
